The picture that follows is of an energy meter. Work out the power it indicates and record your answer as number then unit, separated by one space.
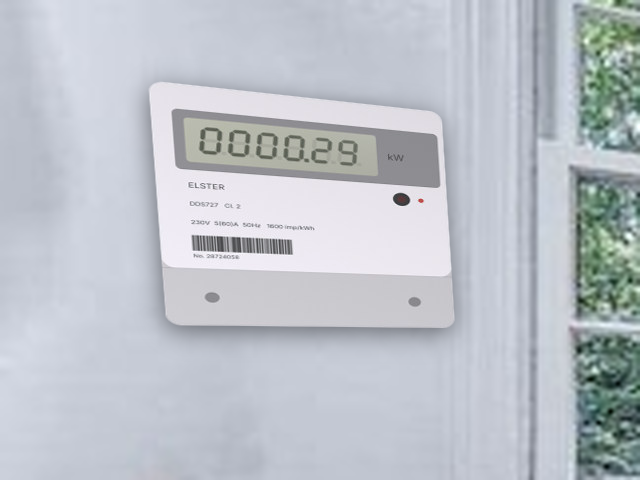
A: 0.29 kW
